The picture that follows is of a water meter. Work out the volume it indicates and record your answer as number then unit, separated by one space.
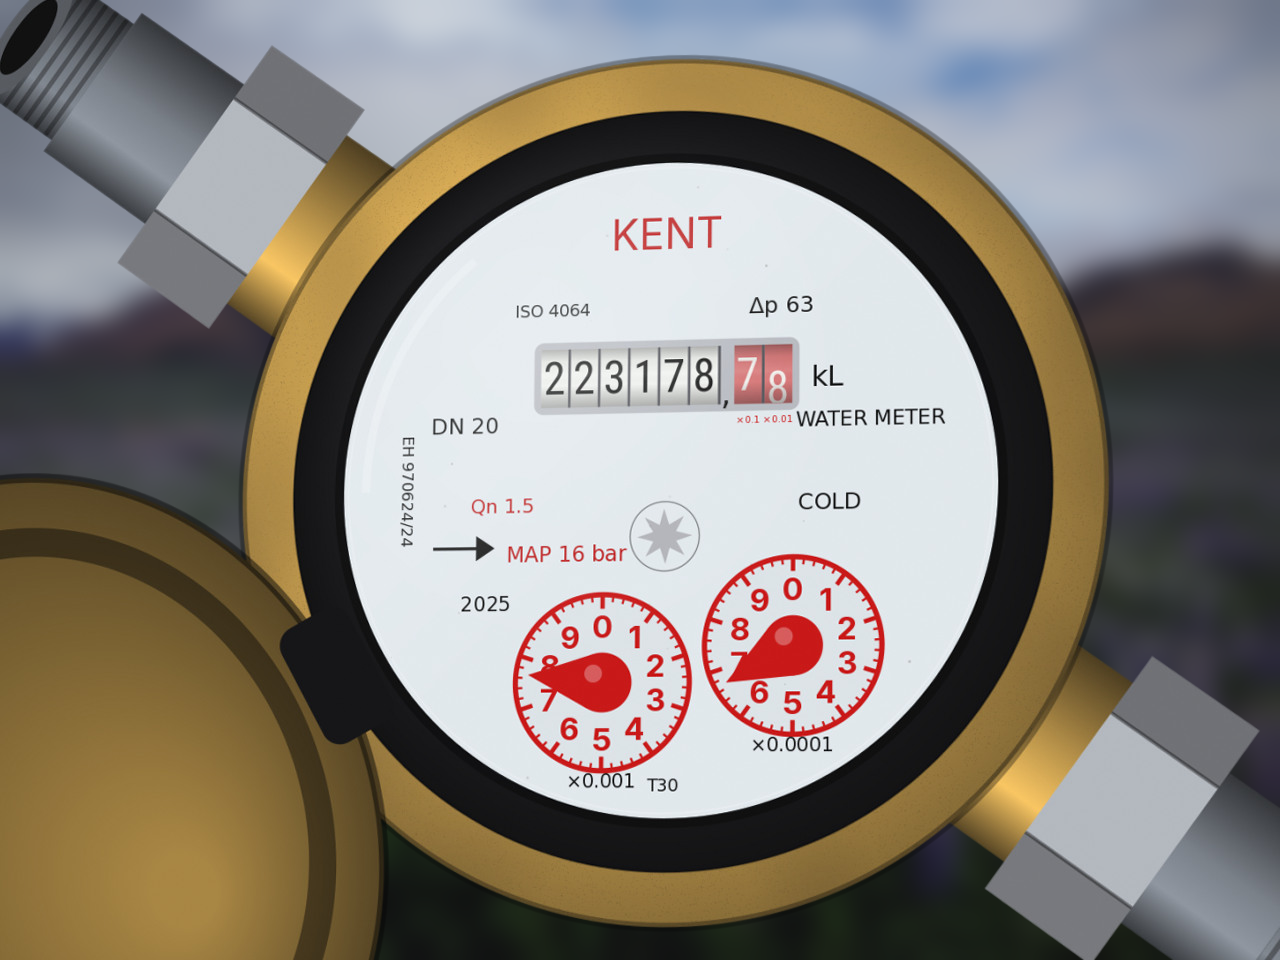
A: 223178.7776 kL
